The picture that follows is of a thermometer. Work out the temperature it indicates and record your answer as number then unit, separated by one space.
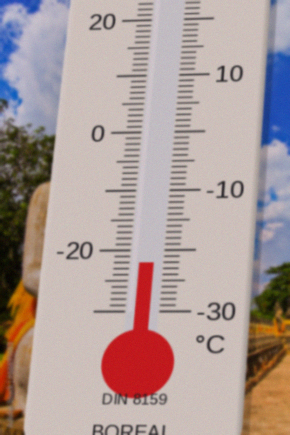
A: -22 °C
